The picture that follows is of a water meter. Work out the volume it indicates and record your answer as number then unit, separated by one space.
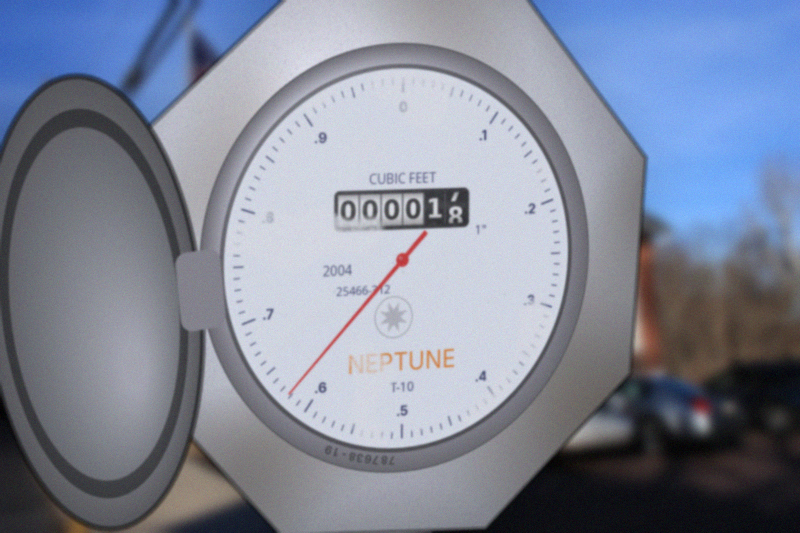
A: 17.62 ft³
